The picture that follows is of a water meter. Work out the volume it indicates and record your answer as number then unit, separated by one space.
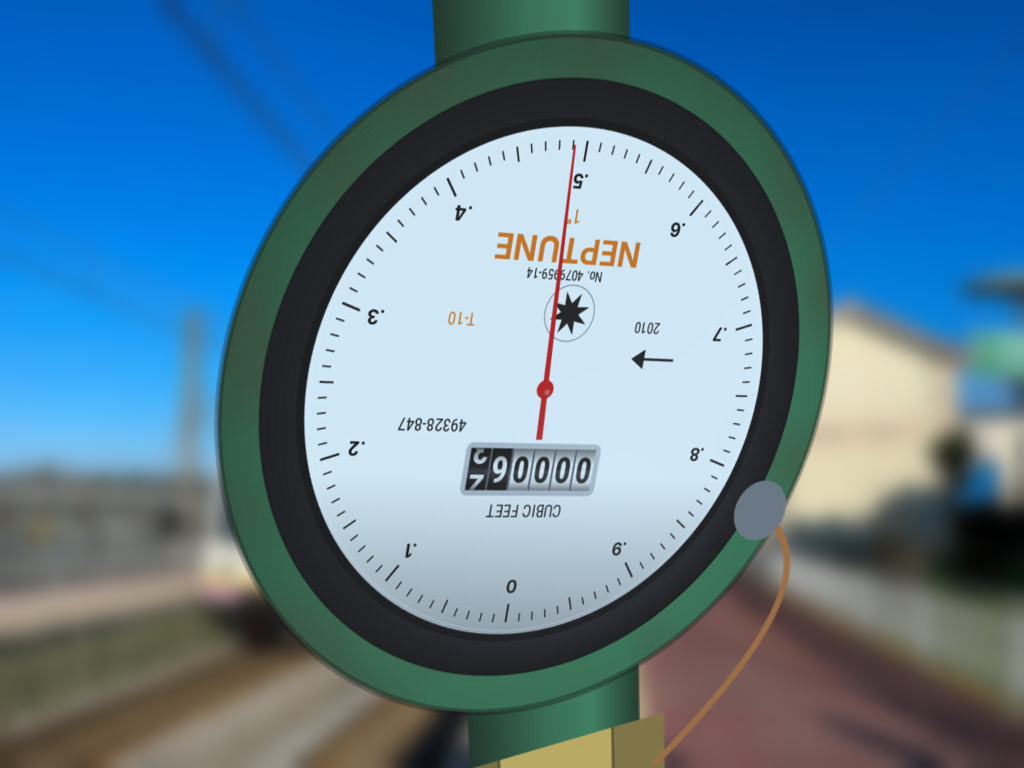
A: 62.49 ft³
